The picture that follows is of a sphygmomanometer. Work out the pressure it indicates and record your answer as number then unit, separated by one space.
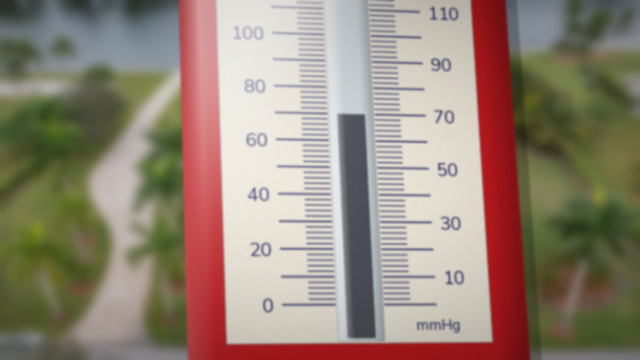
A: 70 mmHg
